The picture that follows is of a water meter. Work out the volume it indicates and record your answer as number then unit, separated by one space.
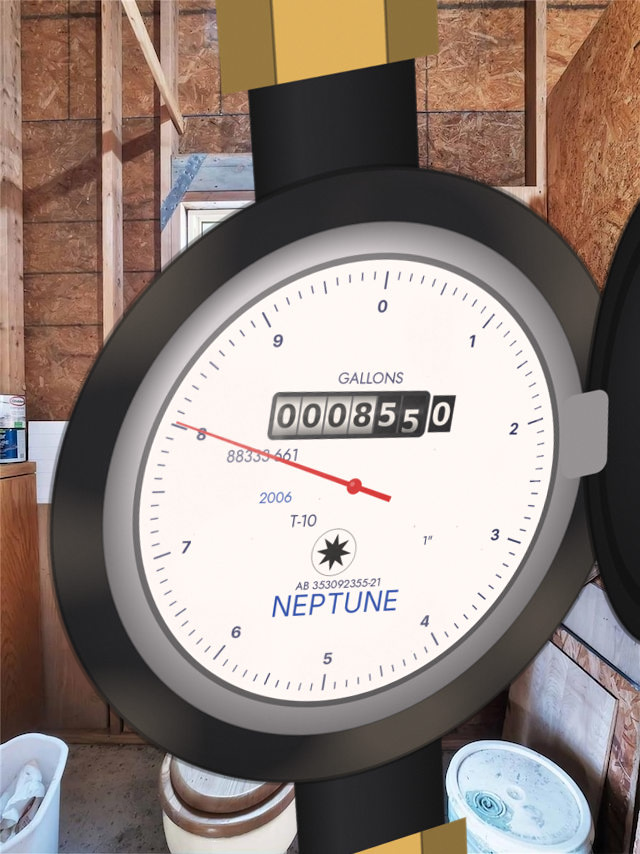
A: 8548.0 gal
